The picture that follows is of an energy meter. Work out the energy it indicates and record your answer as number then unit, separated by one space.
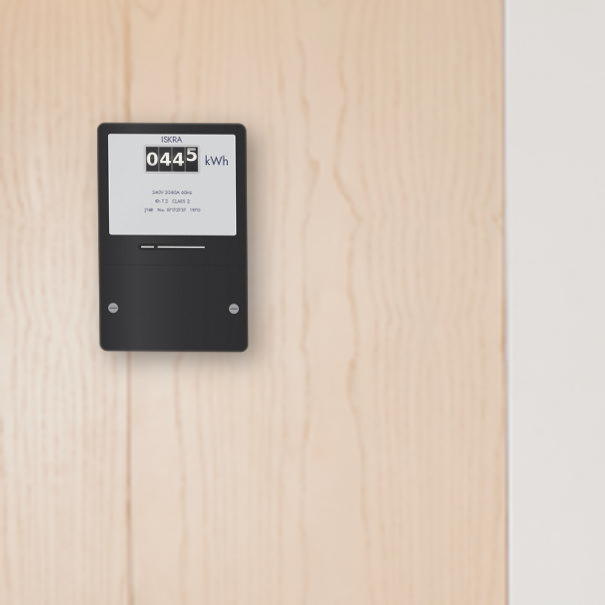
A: 445 kWh
